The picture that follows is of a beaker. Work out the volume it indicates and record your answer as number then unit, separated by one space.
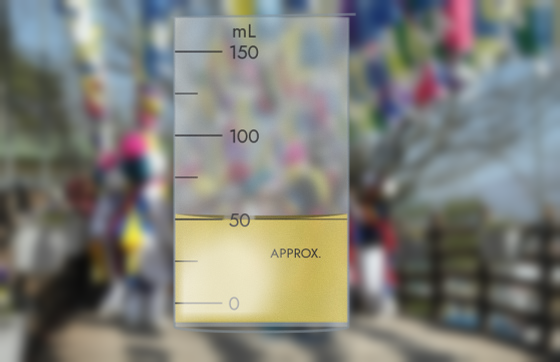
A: 50 mL
